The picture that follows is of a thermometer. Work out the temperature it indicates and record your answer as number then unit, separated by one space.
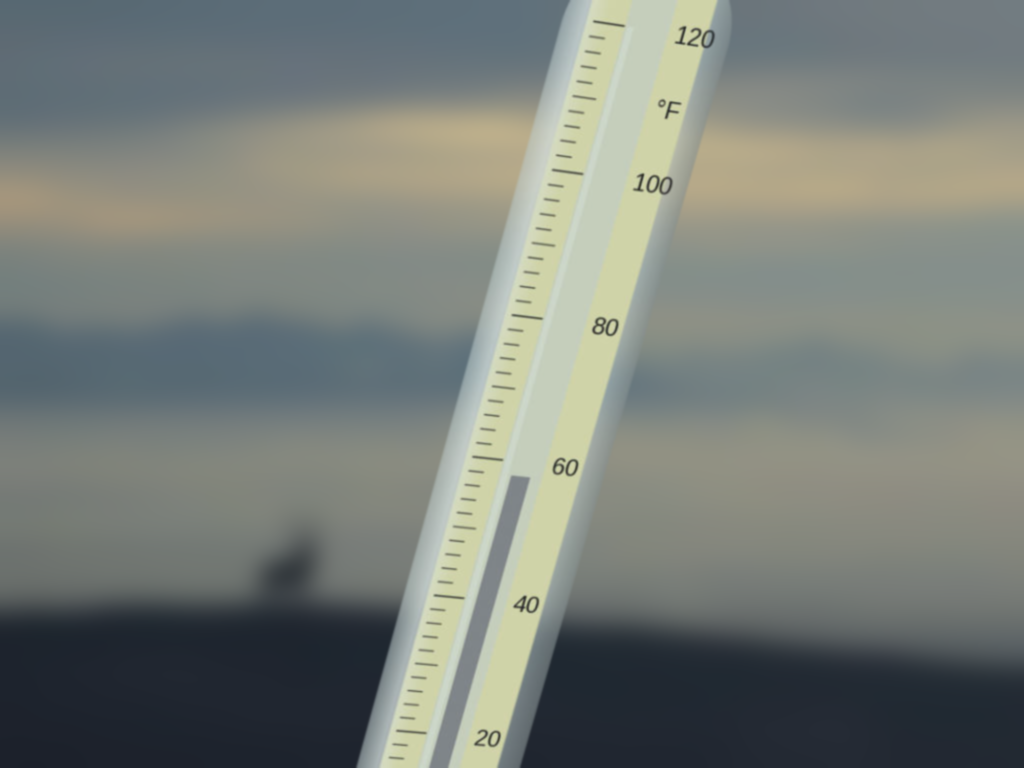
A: 58 °F
